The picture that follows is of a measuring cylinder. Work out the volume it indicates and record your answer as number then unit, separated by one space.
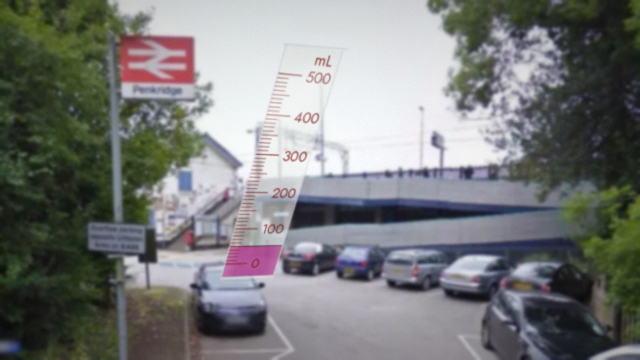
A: 50 mL
